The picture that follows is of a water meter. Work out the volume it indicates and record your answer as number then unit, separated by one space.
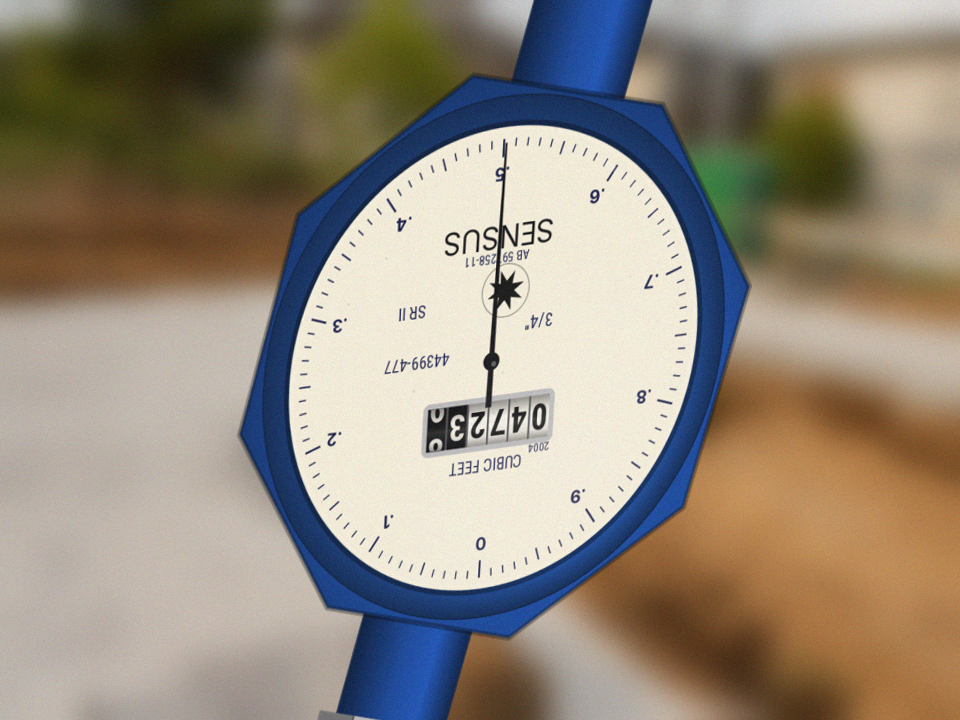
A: 47238.50 ft³
